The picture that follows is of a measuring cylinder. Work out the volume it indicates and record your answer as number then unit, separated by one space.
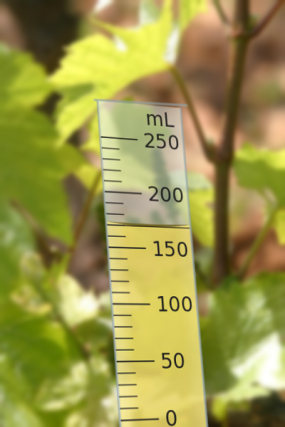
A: 170 mL
